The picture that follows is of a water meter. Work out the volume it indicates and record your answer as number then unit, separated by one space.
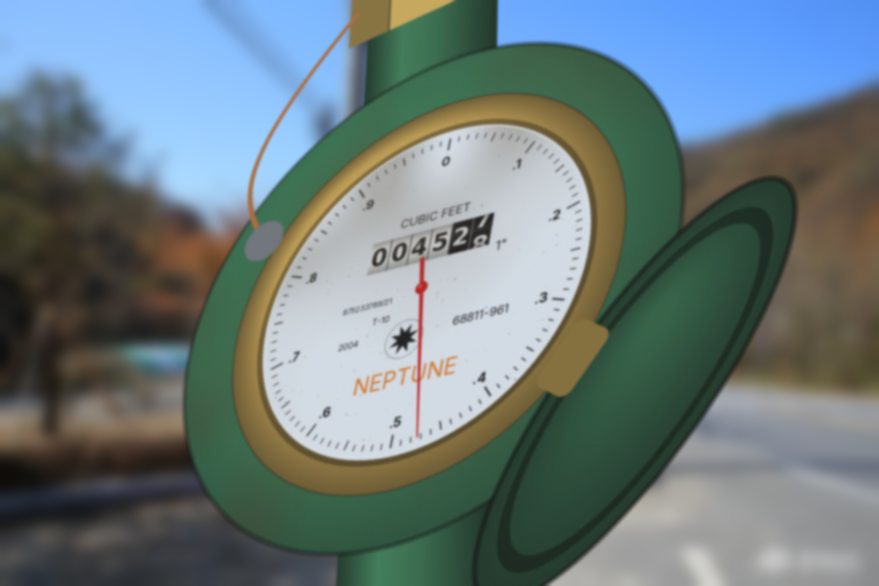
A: 4527.47 ft³
